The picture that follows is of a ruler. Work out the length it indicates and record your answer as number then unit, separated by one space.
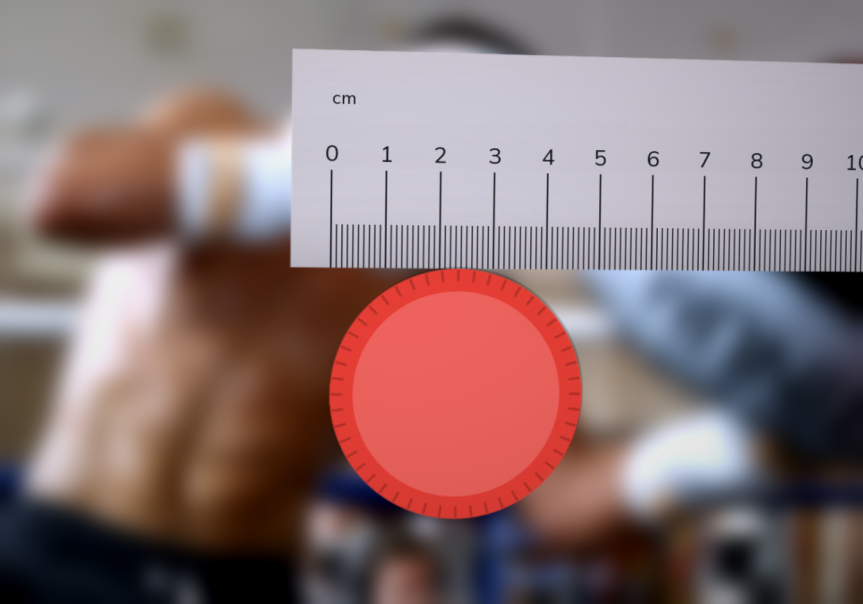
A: 4.7 cm
